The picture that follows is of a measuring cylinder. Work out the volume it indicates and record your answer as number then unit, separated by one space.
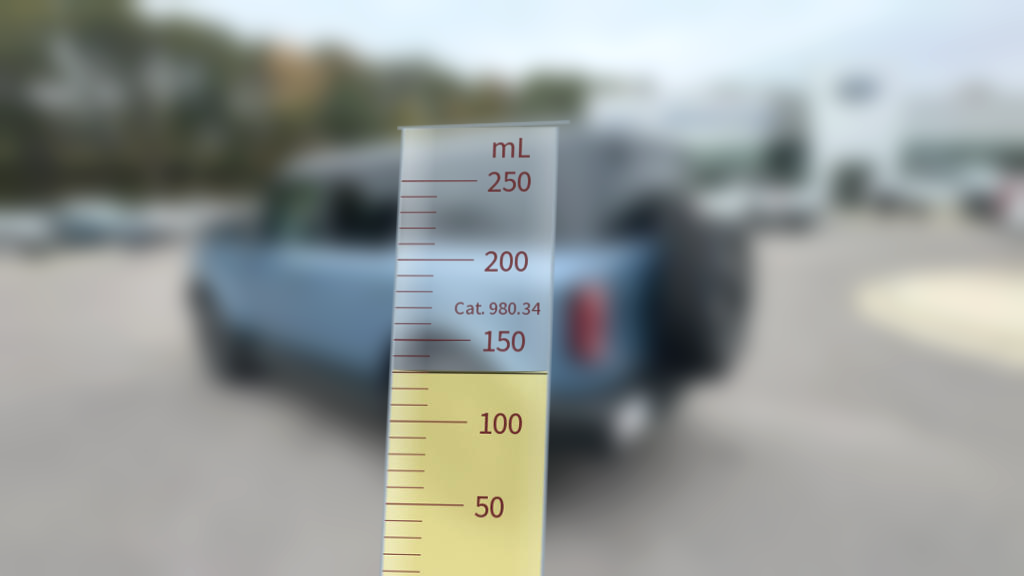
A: 130 mL
